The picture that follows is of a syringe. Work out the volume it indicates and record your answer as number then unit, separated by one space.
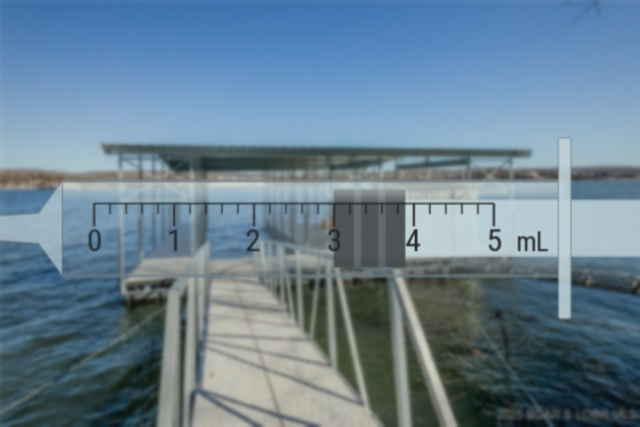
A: 3 mL
